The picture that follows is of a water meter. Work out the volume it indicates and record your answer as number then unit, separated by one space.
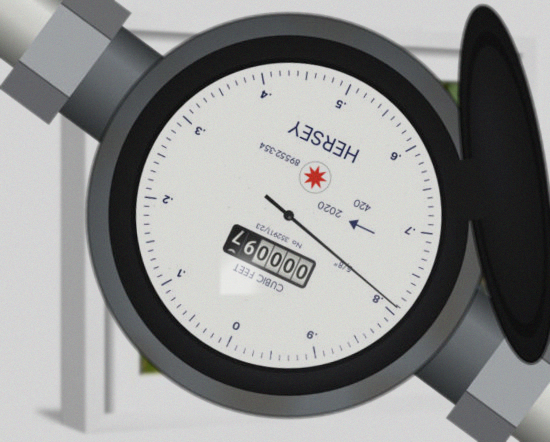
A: 96.79 ft³
